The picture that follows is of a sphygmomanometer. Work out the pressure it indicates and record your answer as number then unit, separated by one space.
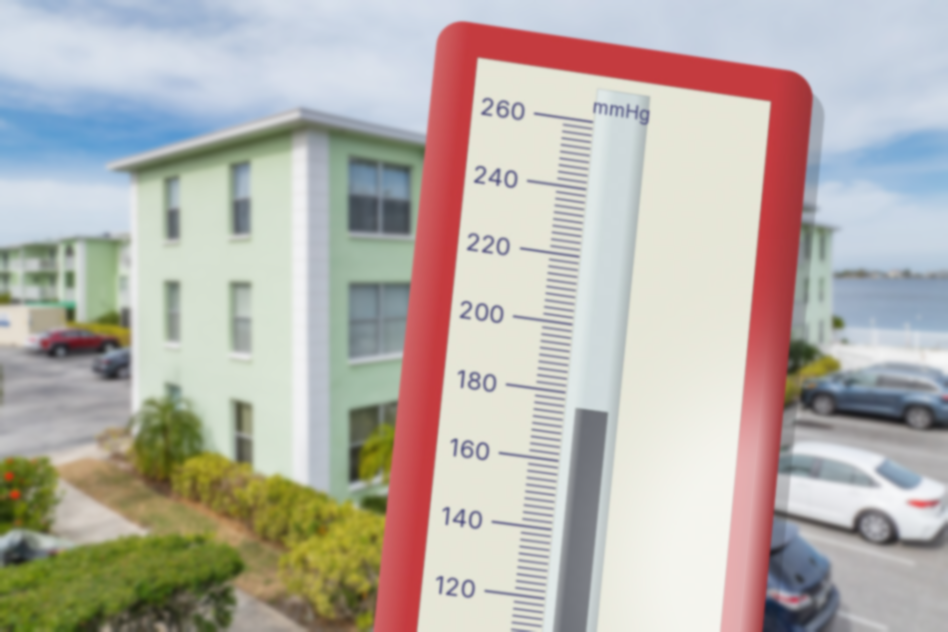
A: 176 mmHg
